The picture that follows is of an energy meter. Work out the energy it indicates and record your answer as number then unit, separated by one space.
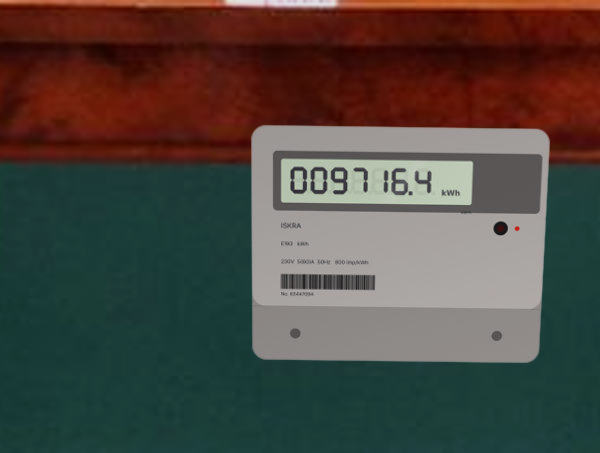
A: 9716.4 kWh
